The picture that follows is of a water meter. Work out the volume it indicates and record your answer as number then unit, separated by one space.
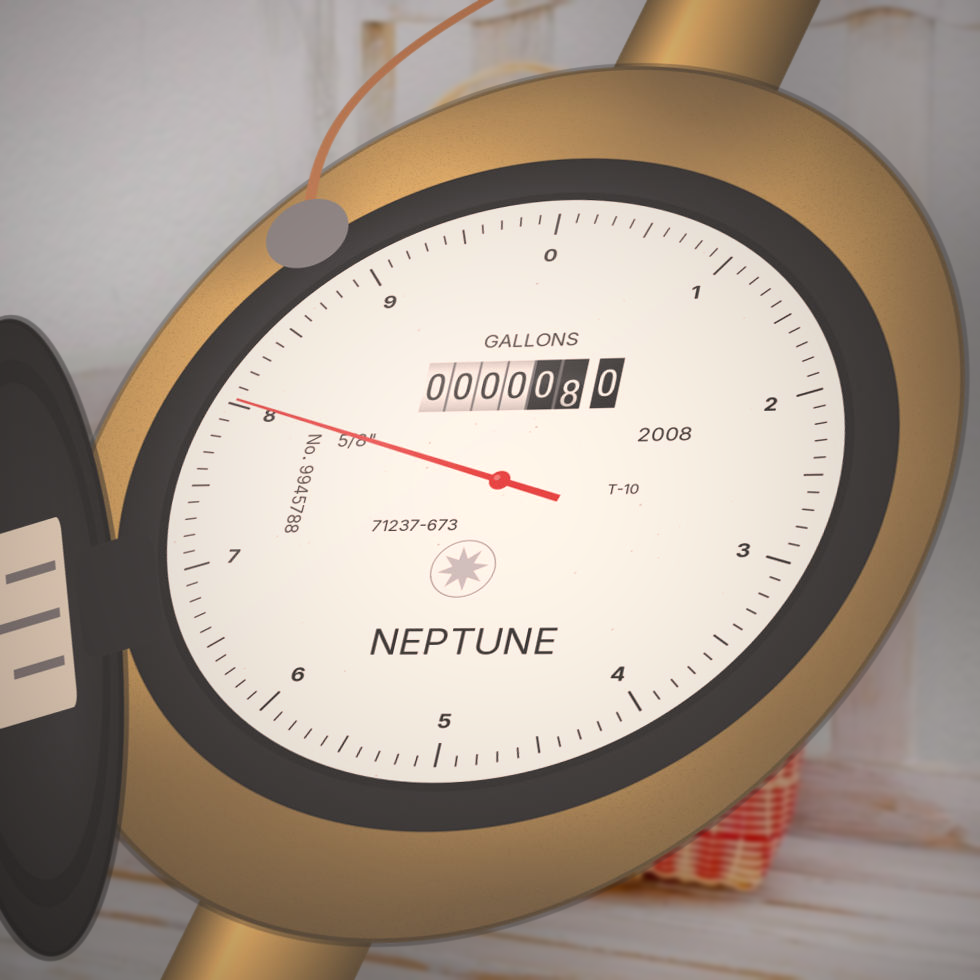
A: 78.0 gal
